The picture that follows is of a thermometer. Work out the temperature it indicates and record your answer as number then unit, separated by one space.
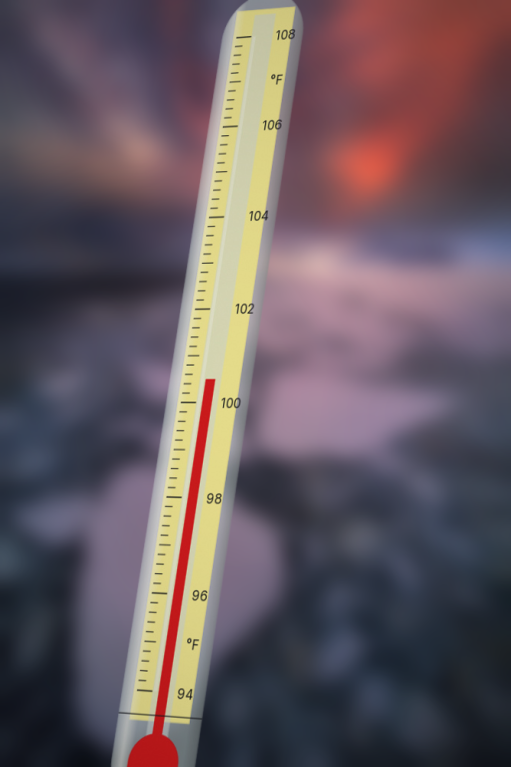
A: 100.5 °F
